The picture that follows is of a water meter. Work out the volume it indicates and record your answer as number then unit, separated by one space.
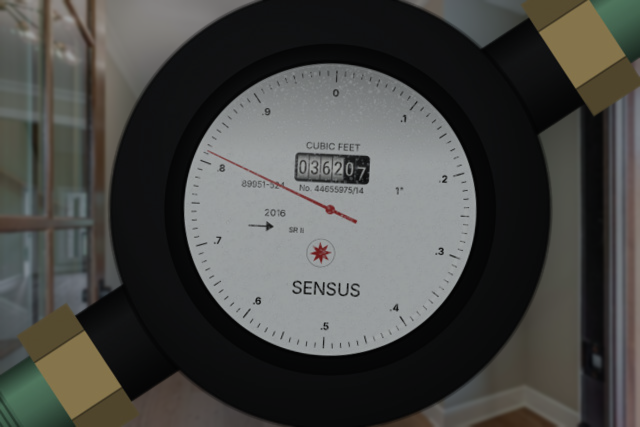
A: 36206.81 ft³
